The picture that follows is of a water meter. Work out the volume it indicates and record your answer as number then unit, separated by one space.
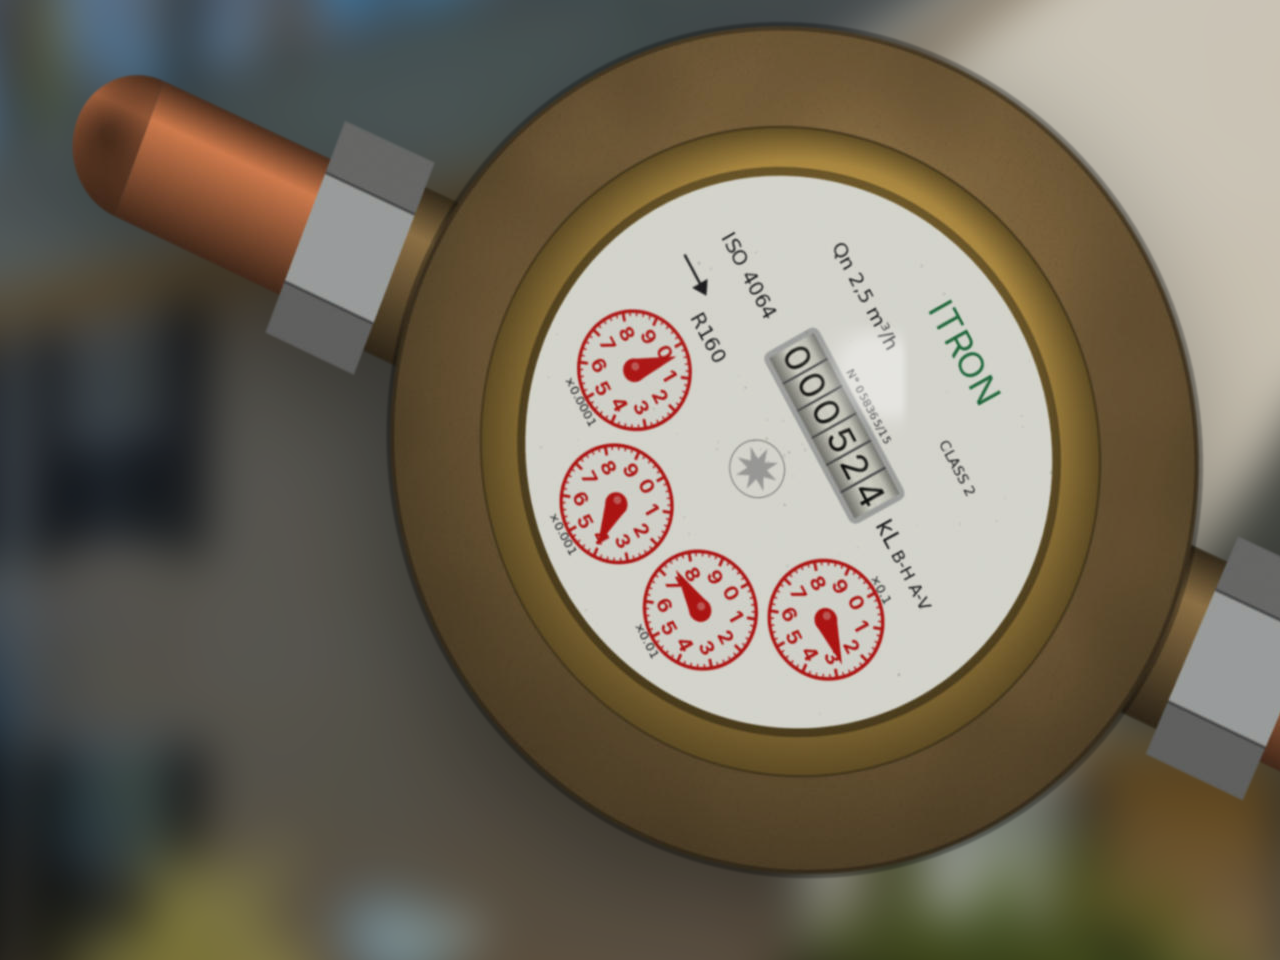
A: 524.2740 kL
